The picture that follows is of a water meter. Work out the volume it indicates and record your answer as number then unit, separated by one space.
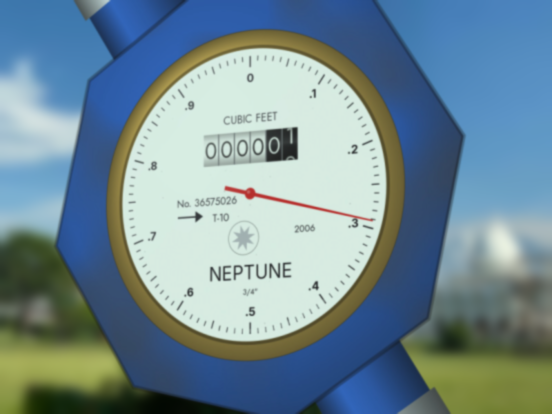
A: 1.29 ft³
